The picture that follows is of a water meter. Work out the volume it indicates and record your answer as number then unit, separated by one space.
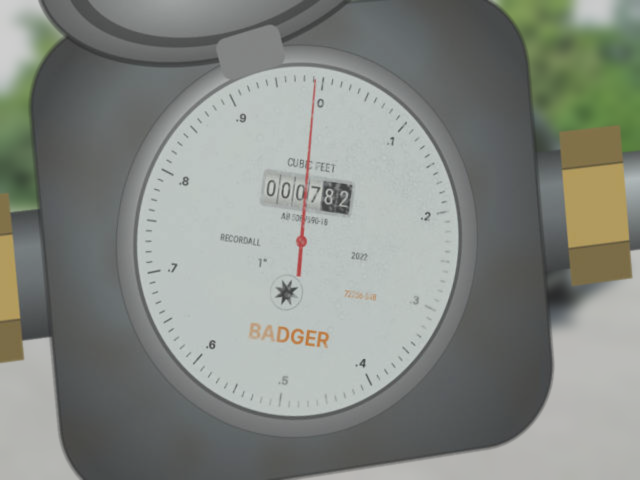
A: 781.99 ft³
